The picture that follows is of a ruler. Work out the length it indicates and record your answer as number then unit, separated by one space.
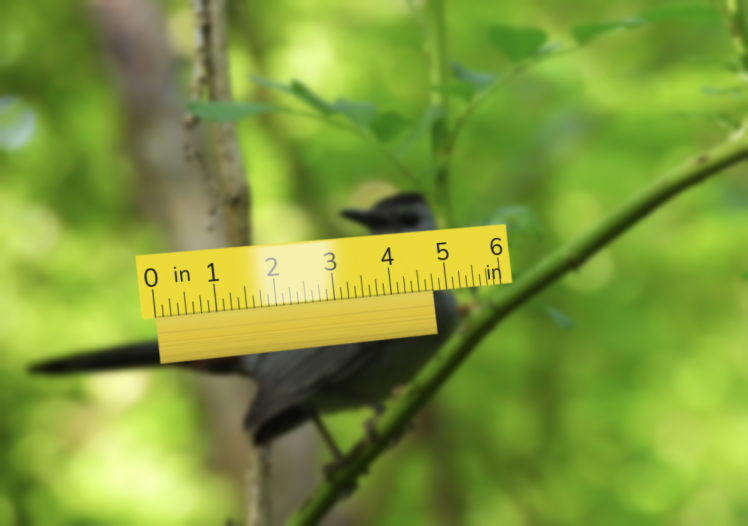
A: 4.75 in
